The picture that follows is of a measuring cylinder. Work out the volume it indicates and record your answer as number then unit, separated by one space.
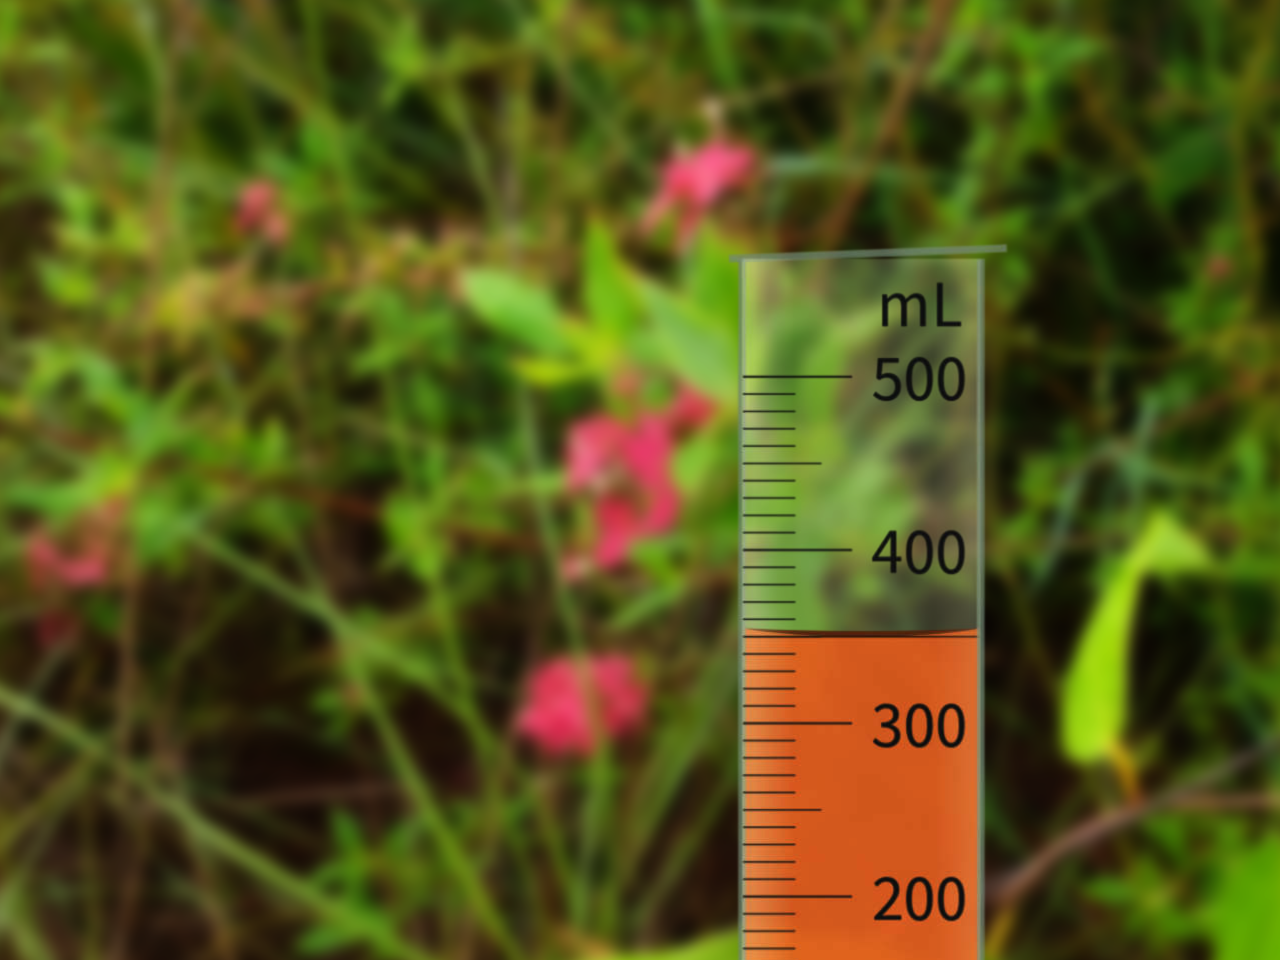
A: 350 mL
